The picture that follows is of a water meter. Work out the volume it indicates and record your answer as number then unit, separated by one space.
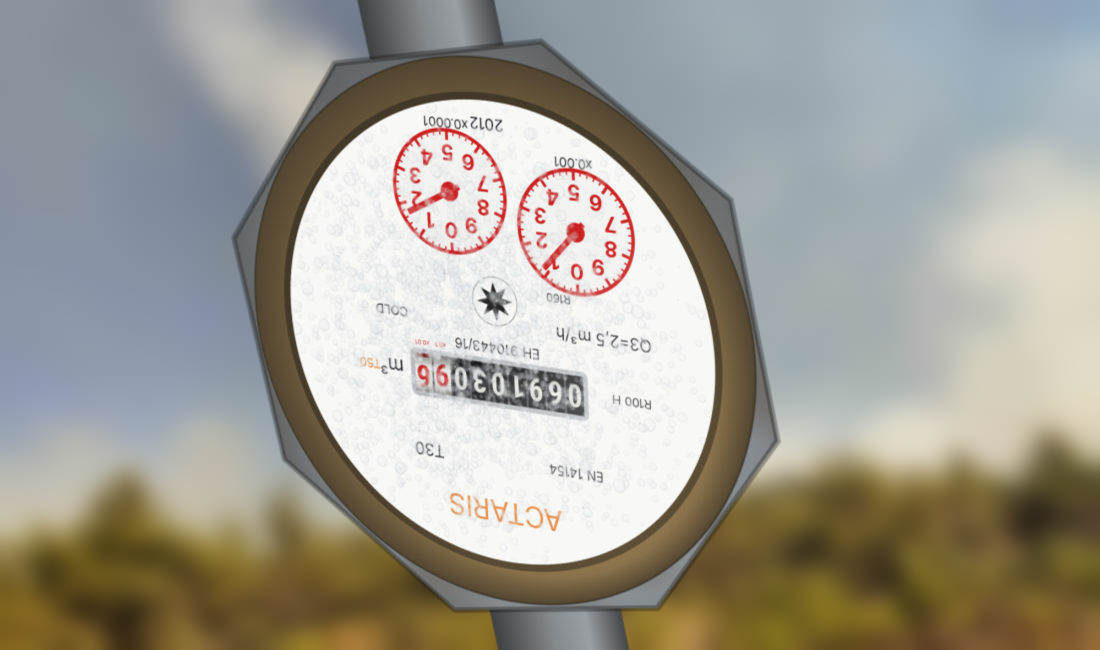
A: 691030.9611 m³
